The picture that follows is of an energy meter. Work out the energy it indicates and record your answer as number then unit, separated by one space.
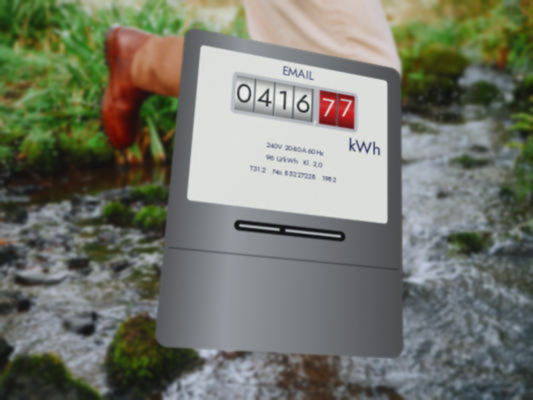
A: 416.77 kWh
